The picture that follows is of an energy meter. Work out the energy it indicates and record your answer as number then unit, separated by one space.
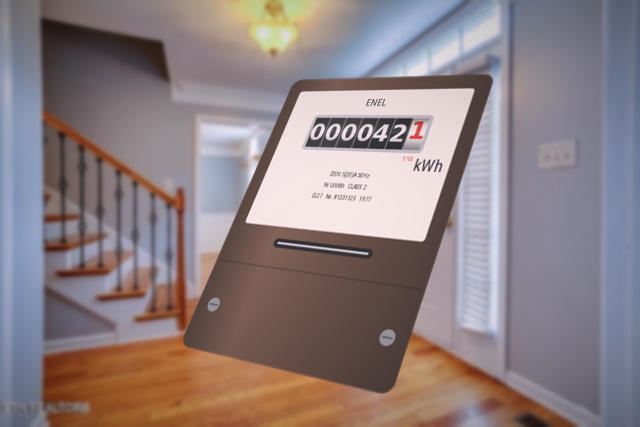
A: 42.1 kWh
